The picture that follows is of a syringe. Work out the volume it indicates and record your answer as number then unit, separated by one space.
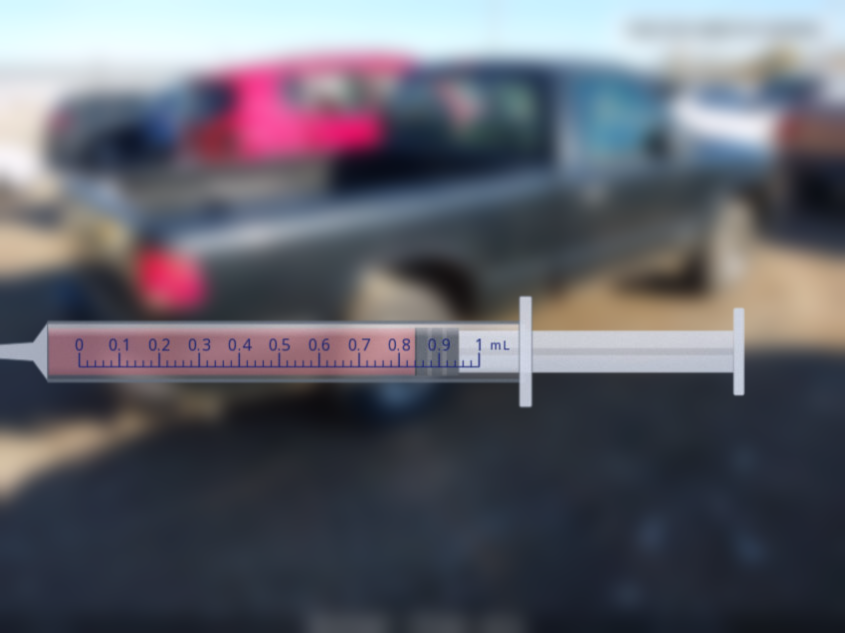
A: 0.84 mL
